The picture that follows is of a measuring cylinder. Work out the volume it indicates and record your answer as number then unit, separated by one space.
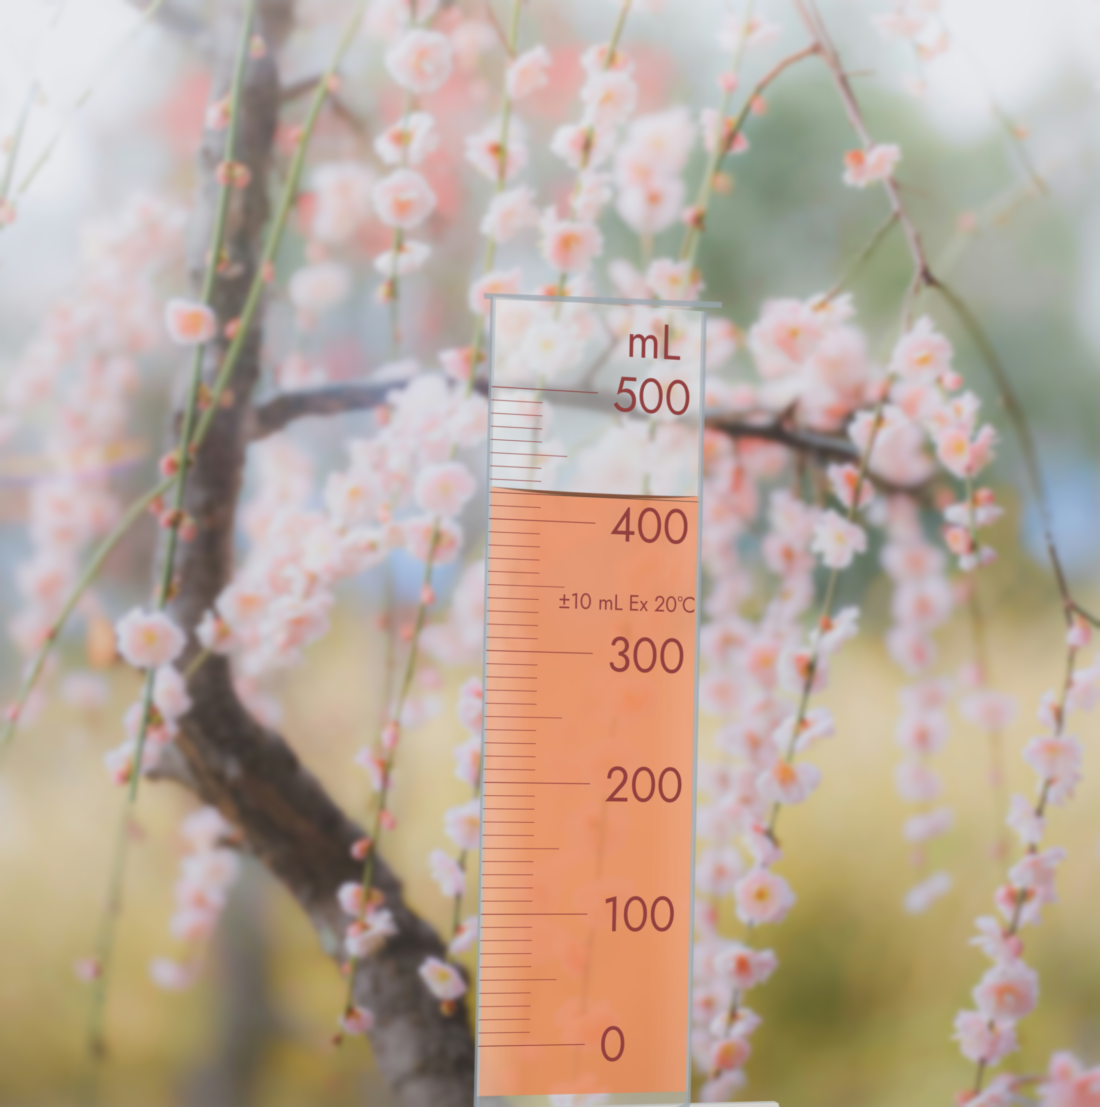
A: 420 mL
